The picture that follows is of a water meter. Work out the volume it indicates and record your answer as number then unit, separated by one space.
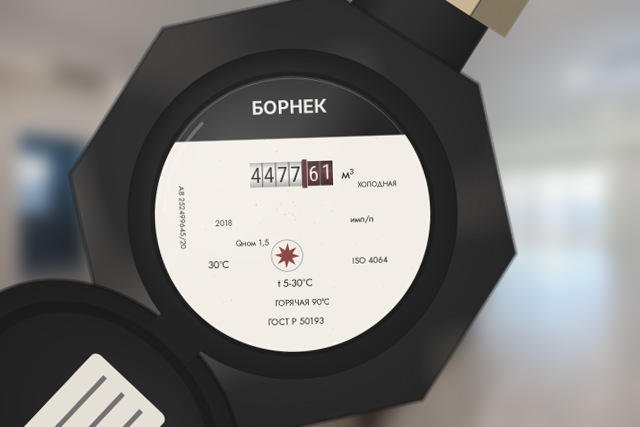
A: 4477.61 m³
